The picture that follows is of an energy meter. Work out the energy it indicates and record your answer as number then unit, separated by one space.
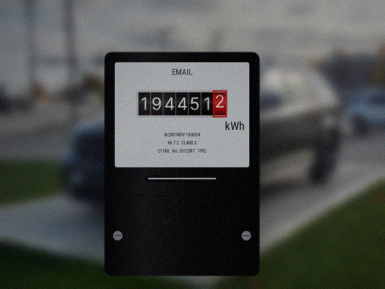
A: 194451.2 kWh
